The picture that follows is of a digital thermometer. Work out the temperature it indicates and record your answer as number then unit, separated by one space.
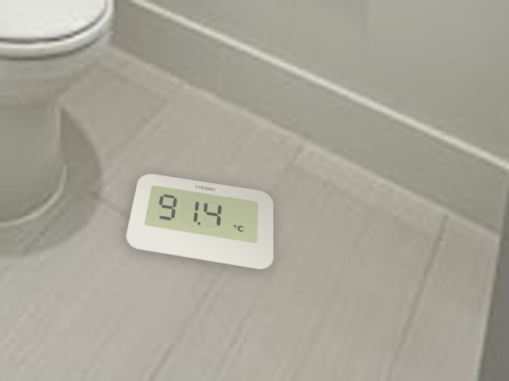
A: 91.4 °C
